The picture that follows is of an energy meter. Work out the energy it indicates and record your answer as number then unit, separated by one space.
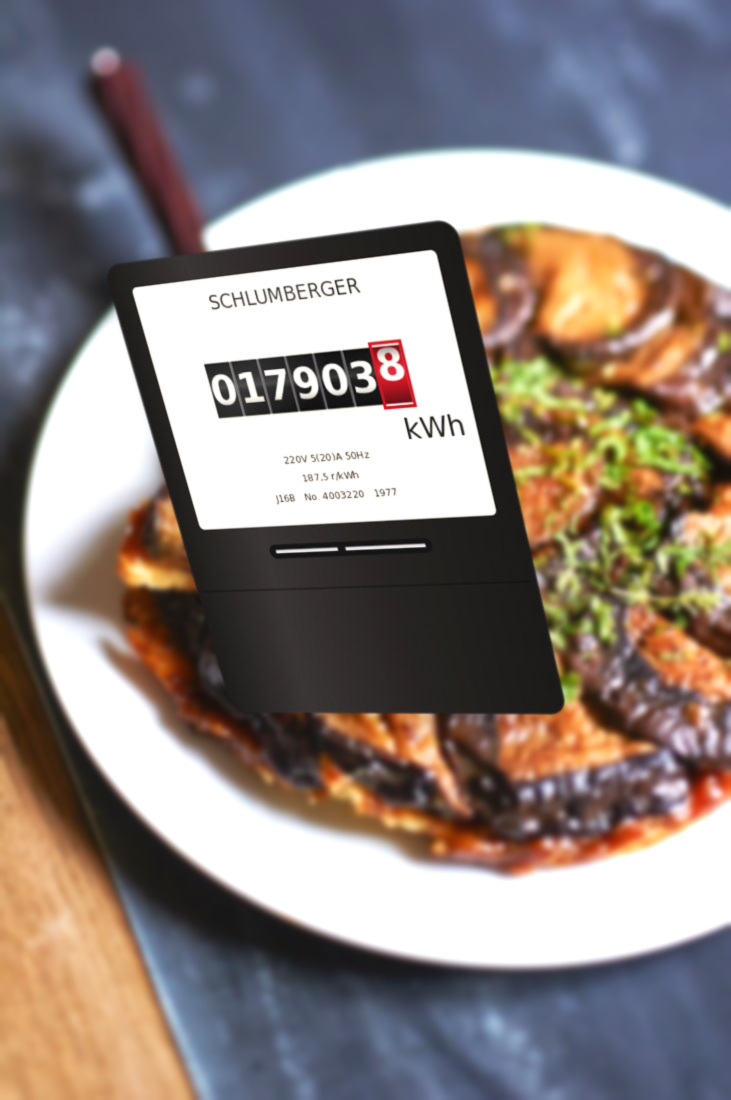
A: 17903.8 kWh
